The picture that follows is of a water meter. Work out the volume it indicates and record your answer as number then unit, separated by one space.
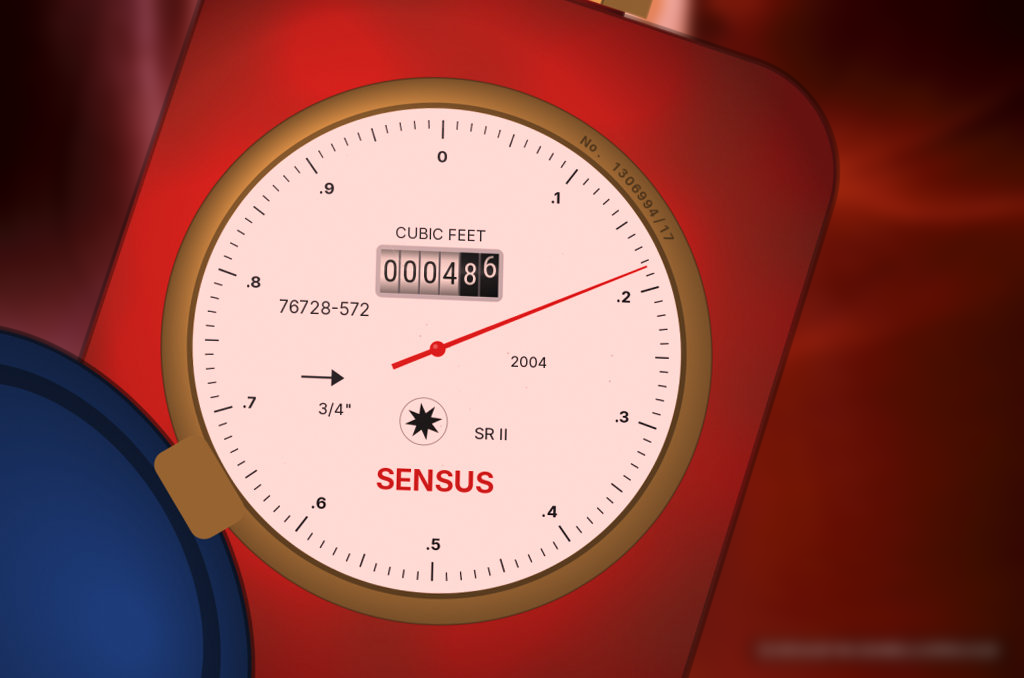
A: 486.18 ft³
